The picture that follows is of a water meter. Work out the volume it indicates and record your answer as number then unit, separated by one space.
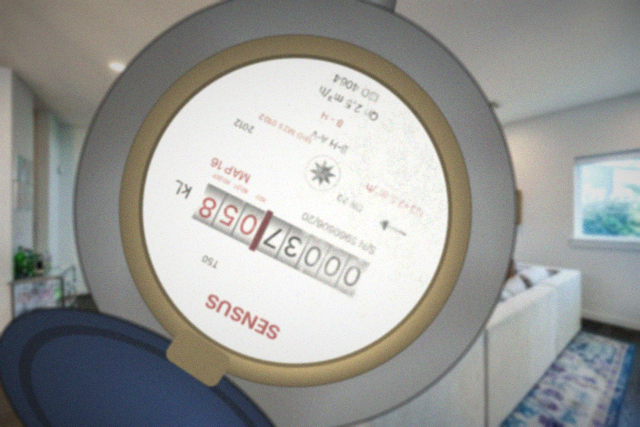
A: 37.058 kL
